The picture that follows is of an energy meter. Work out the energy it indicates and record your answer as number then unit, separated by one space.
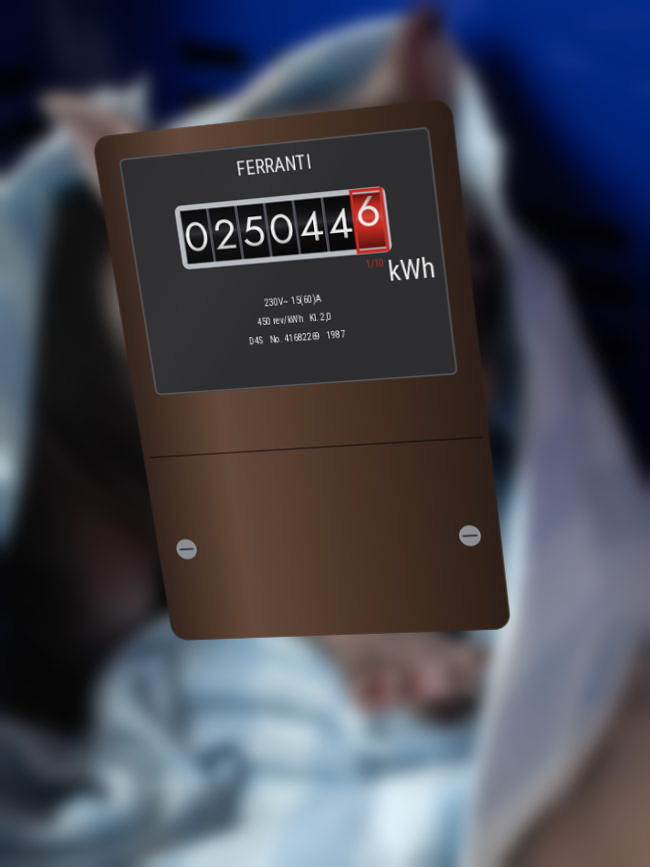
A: 25044.6 kWh
